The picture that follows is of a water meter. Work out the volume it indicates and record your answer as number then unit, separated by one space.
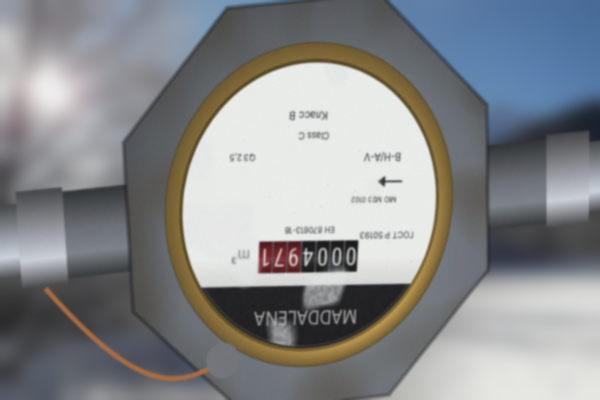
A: 4.971 m³
